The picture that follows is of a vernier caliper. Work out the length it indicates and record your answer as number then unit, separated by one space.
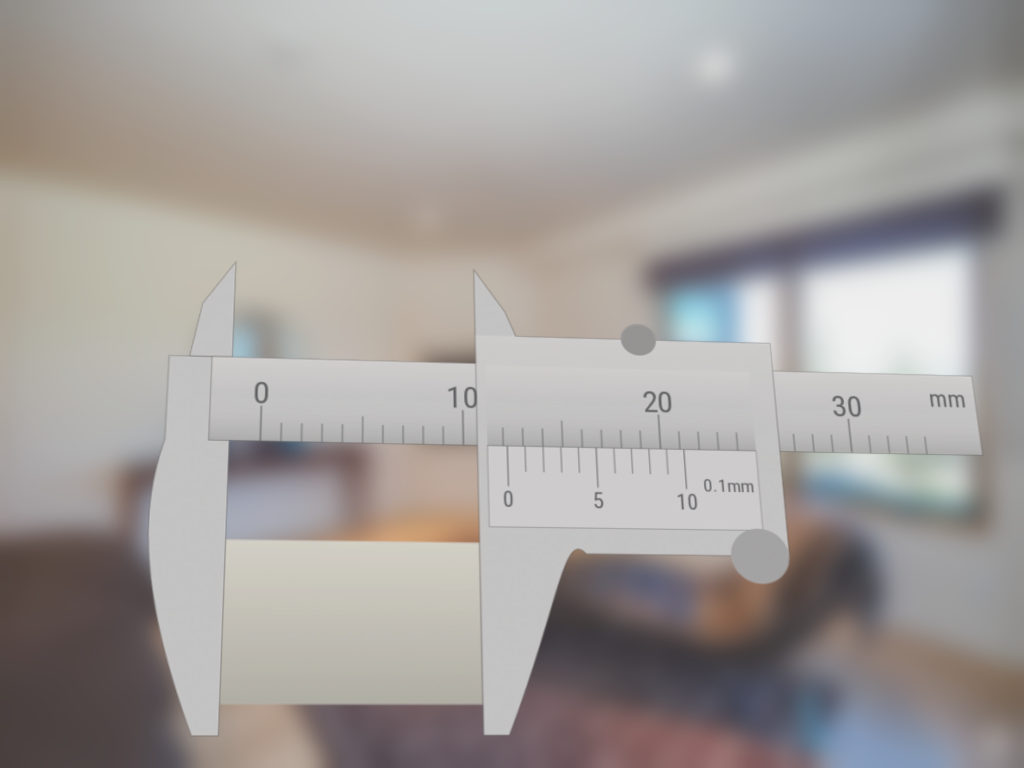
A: 12.2 mm
